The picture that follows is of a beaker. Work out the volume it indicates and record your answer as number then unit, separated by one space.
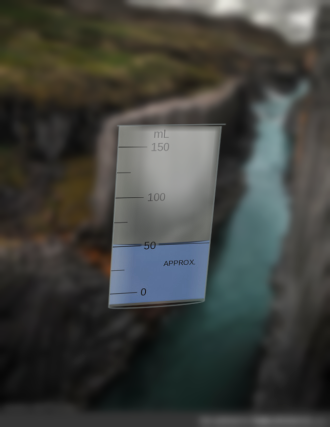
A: 50 mL
